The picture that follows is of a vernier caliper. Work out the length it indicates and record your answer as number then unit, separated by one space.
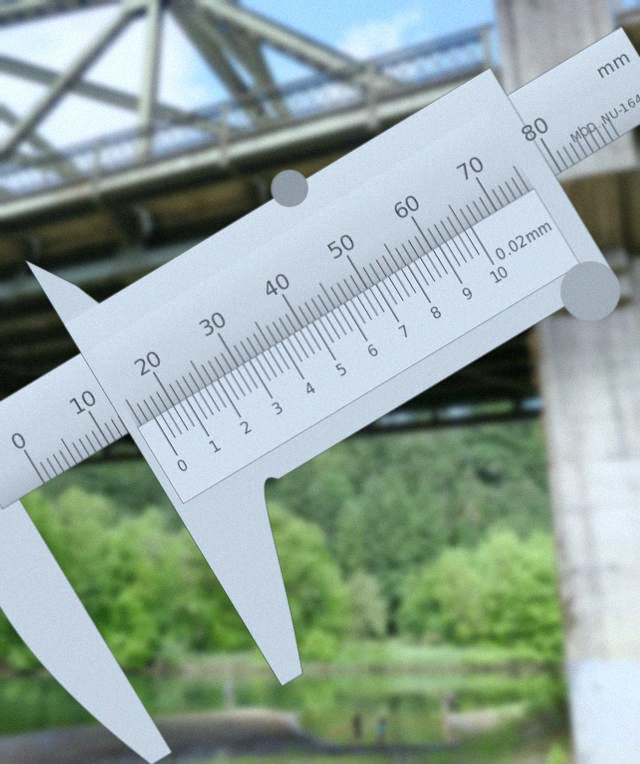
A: 17.0 mm
